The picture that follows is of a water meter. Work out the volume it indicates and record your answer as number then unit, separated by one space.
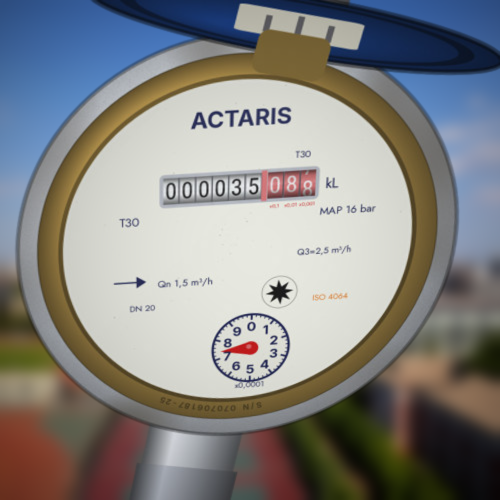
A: 35.0877 kL
